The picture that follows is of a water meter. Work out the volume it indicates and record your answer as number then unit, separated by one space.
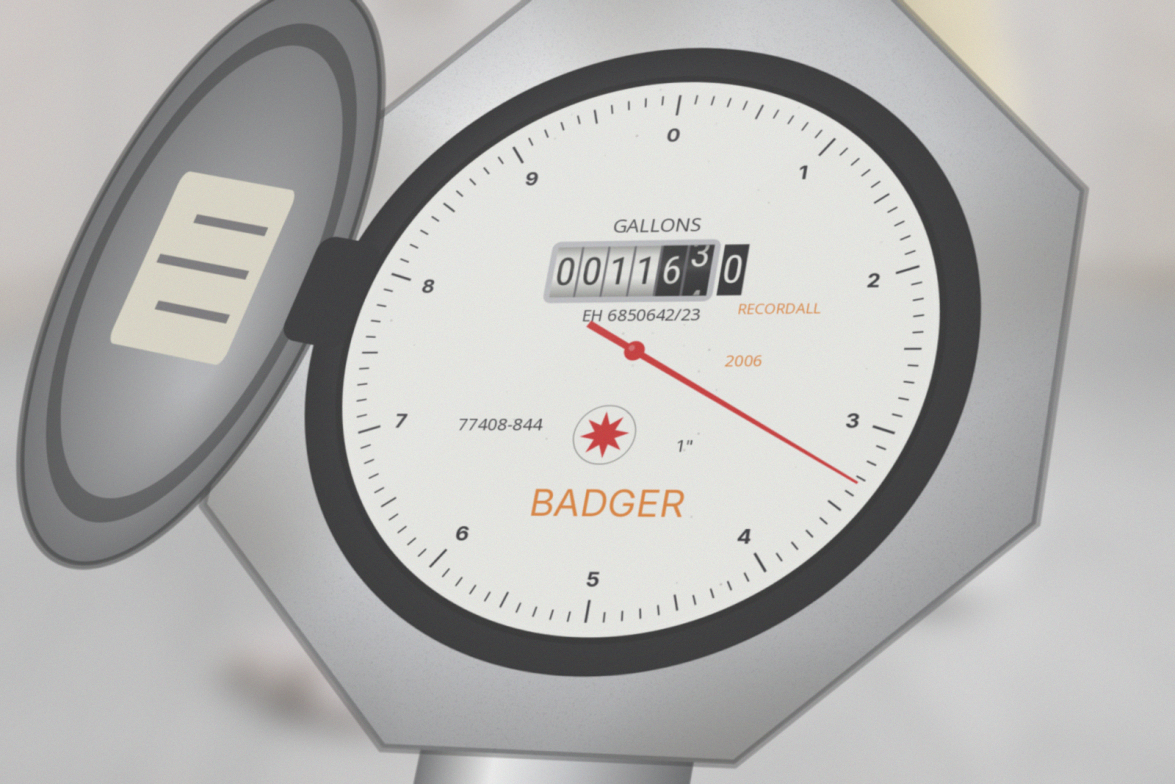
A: 11633.3 gal
